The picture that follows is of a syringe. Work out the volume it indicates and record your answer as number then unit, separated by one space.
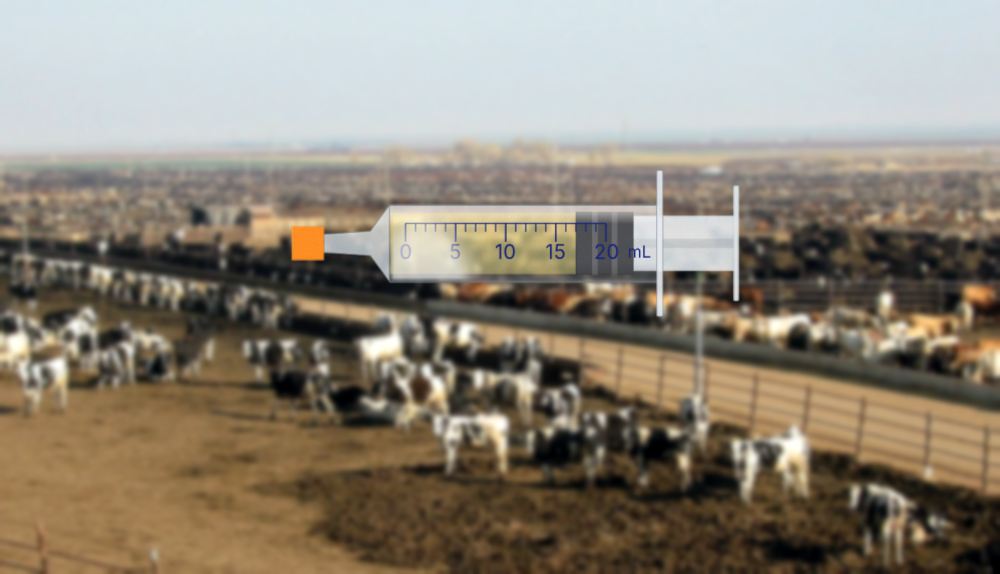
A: 17 mL
